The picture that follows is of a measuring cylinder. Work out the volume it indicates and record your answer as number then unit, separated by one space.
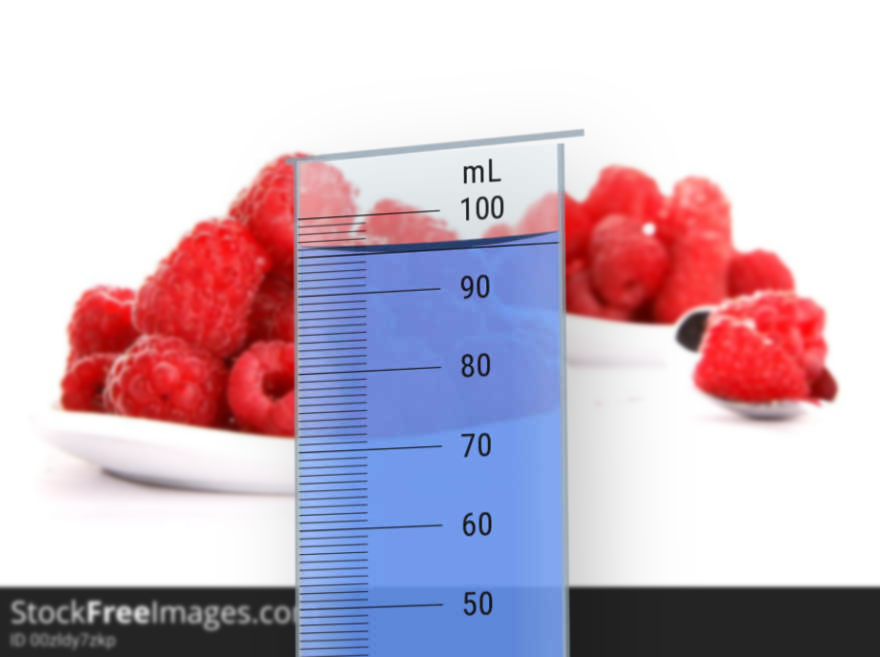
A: 95 mL
